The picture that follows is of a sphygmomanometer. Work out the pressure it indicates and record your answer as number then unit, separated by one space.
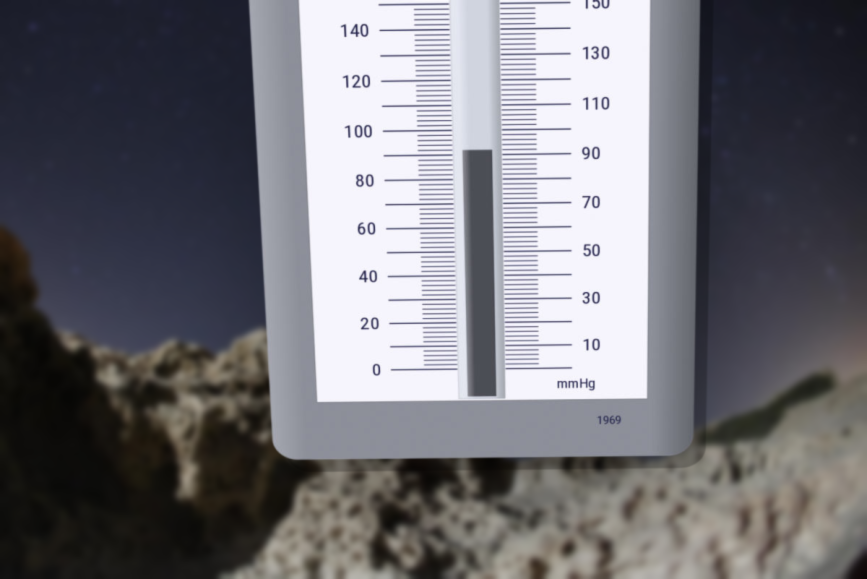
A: 92 mmHg
